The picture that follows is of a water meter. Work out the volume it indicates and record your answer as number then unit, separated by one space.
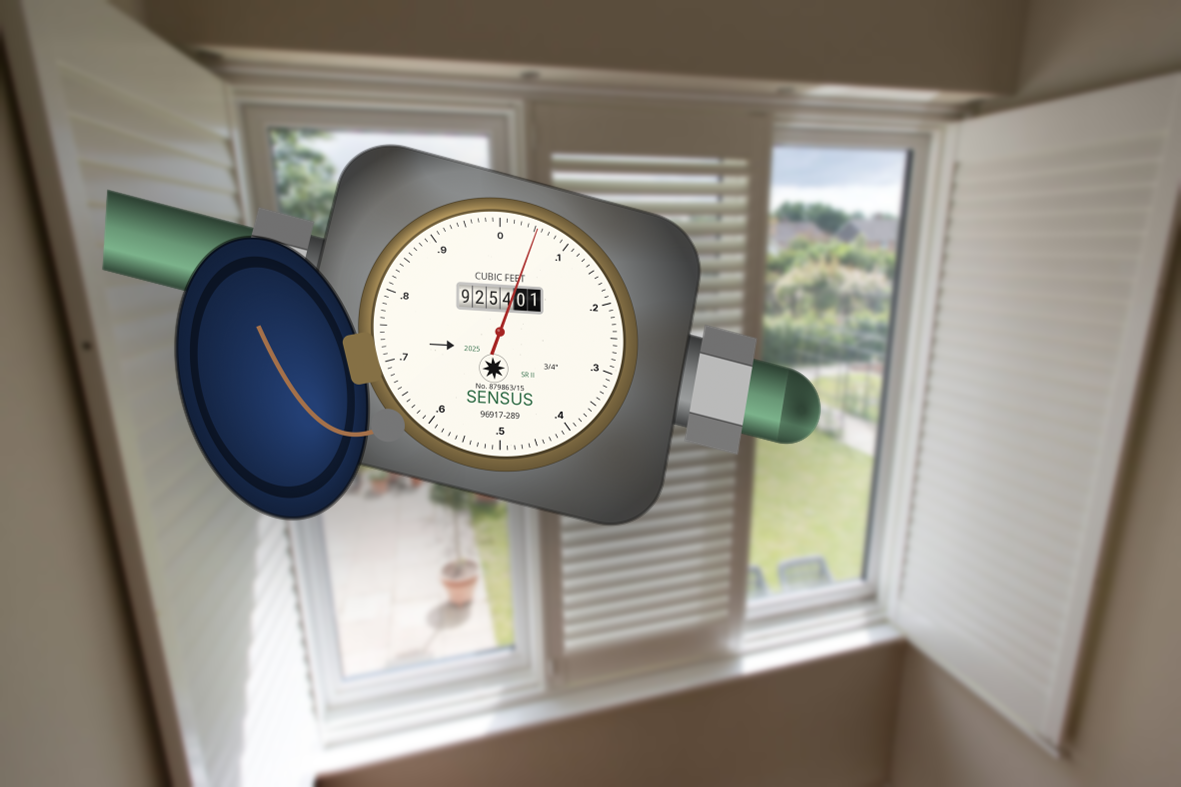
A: 925401.05 ft³
